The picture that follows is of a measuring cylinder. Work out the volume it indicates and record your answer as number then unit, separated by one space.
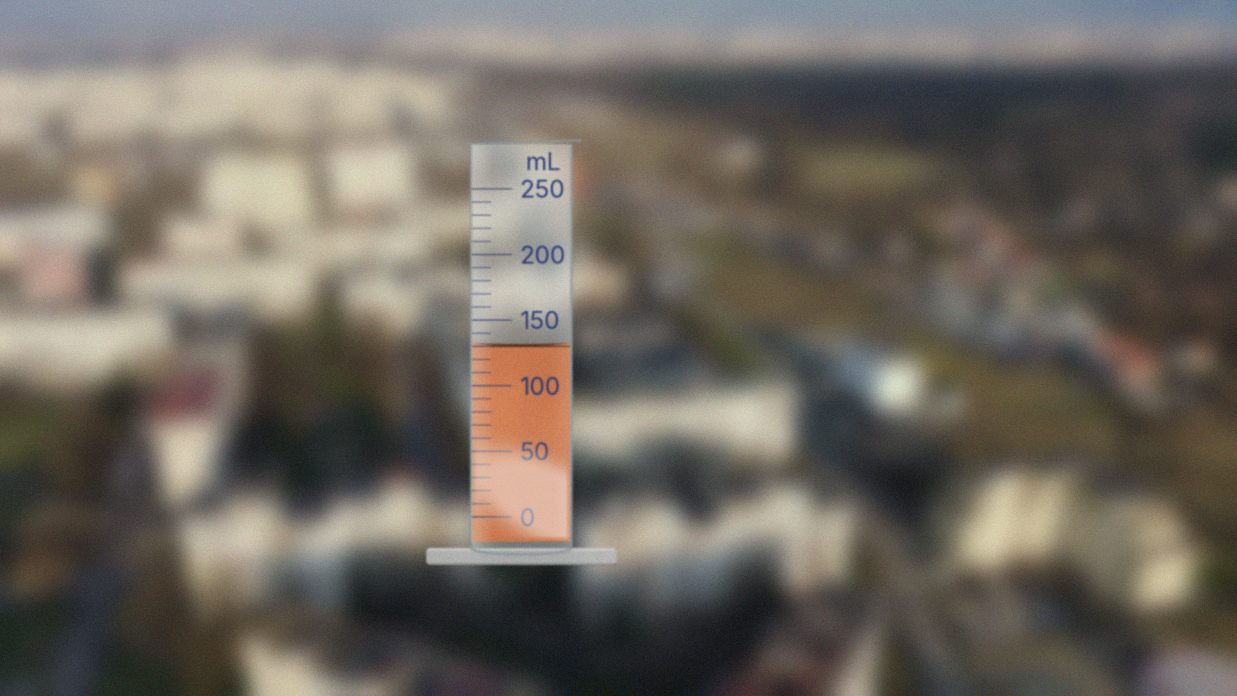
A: 130 mL
